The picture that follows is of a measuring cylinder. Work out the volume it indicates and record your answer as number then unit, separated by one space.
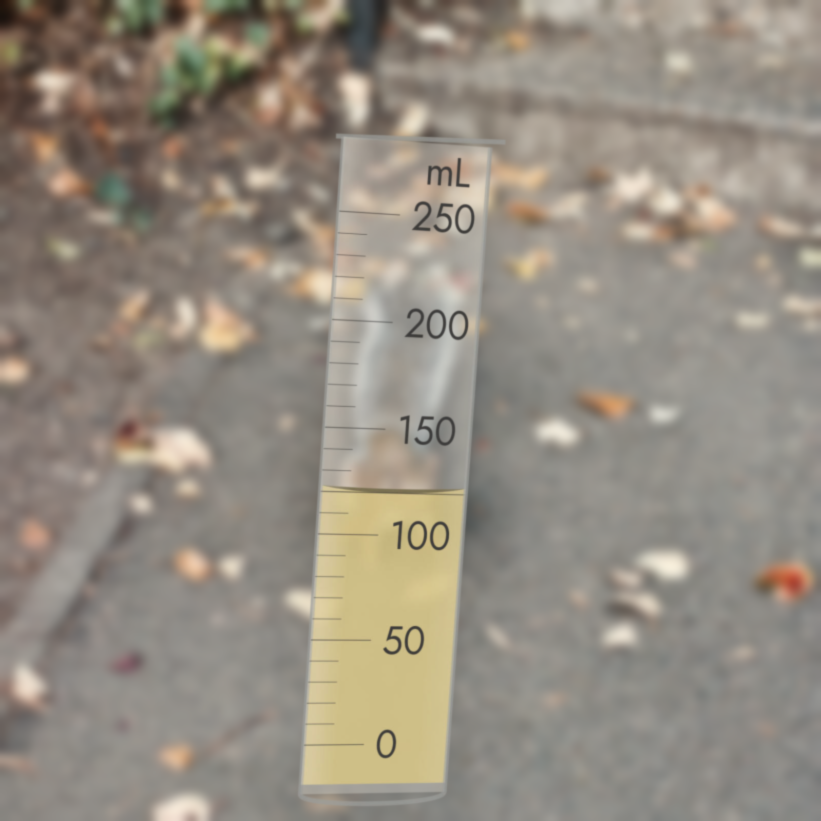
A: 120 mL
